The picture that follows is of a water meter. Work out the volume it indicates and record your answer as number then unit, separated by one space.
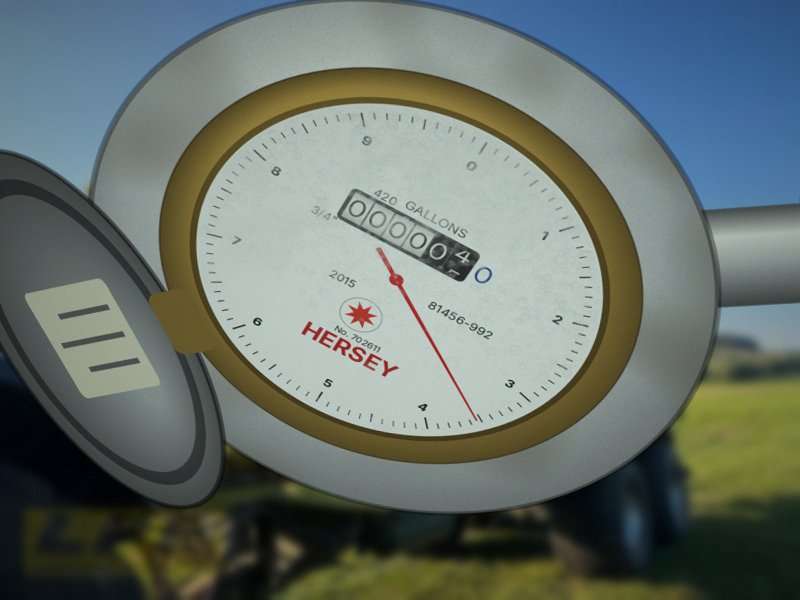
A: 43.5 gal
